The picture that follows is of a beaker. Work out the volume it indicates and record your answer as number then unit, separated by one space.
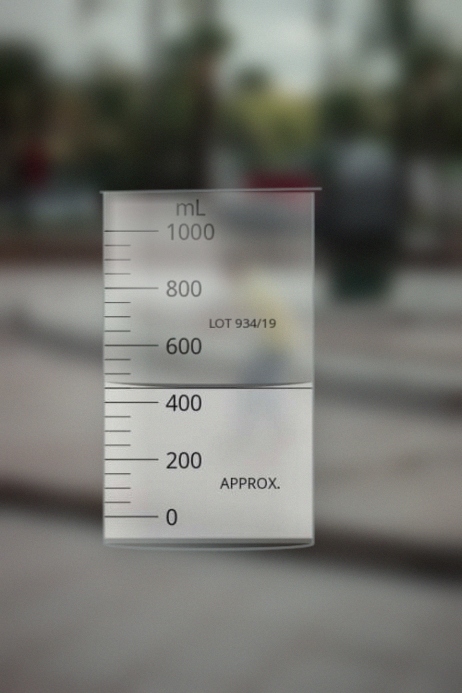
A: 450 mL
